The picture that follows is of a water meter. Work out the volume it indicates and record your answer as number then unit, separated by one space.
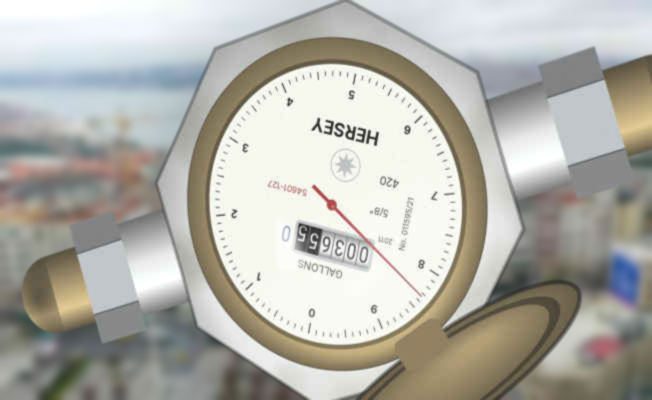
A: 36548.3 gal
